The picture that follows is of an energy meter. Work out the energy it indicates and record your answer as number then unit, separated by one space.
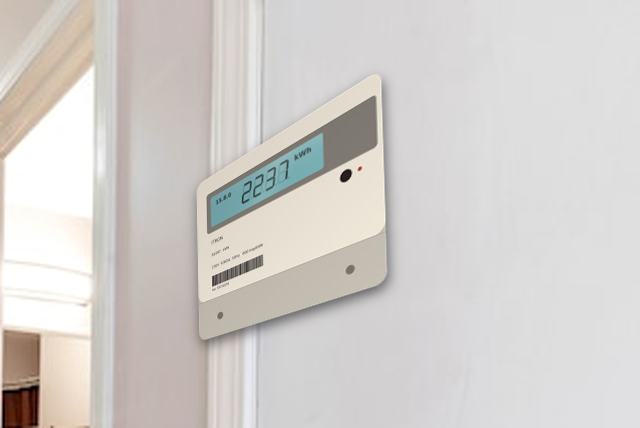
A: 2237 kWh
